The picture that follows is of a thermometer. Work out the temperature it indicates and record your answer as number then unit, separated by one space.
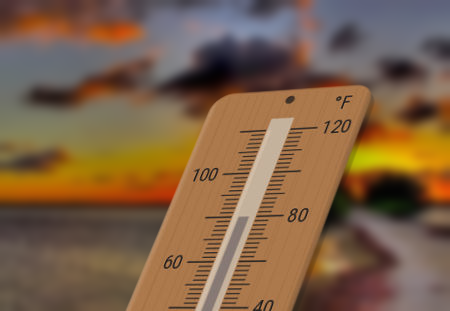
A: 80 °F
